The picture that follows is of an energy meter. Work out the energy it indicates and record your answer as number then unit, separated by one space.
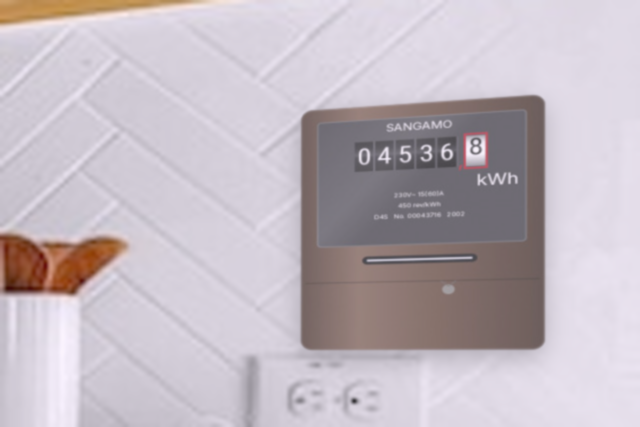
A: 4536.8 kWh
